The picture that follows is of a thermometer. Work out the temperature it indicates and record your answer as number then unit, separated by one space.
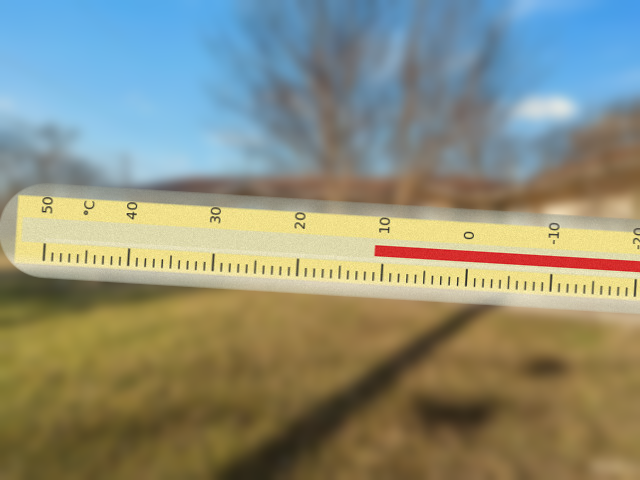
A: 11 °C
